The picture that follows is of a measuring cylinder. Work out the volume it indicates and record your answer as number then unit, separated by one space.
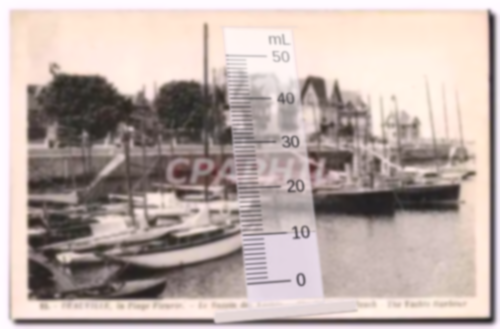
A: 10 mL
